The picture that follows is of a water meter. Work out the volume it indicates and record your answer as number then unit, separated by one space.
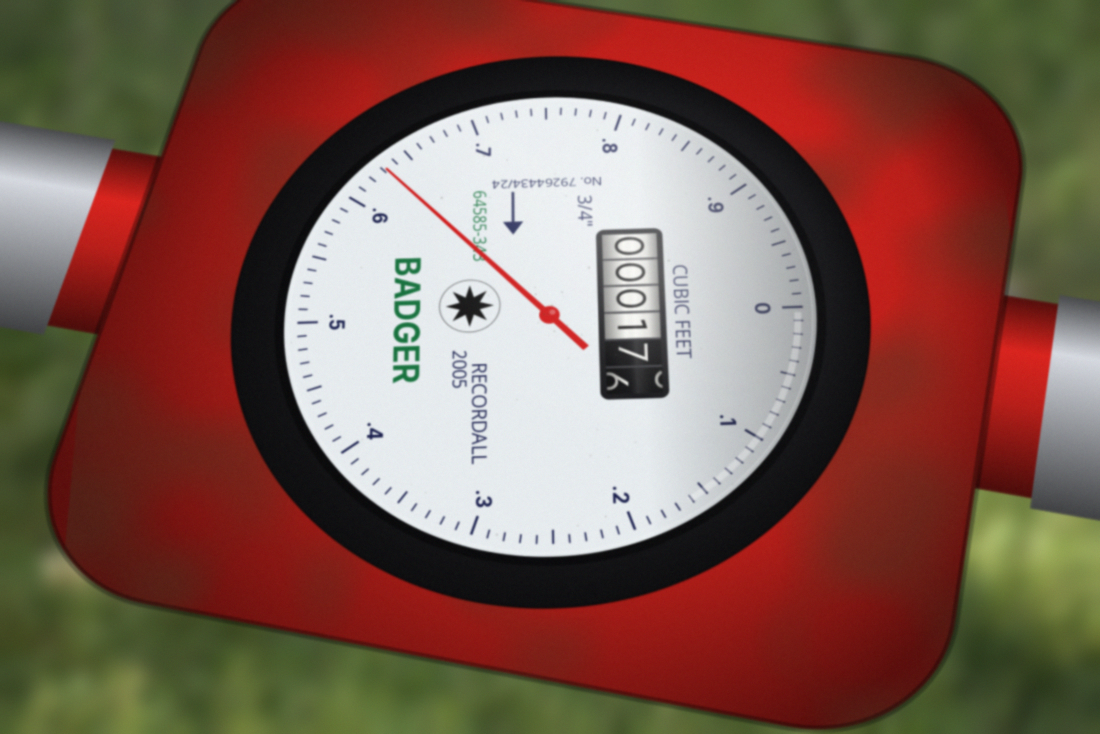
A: 175.63 ft³
